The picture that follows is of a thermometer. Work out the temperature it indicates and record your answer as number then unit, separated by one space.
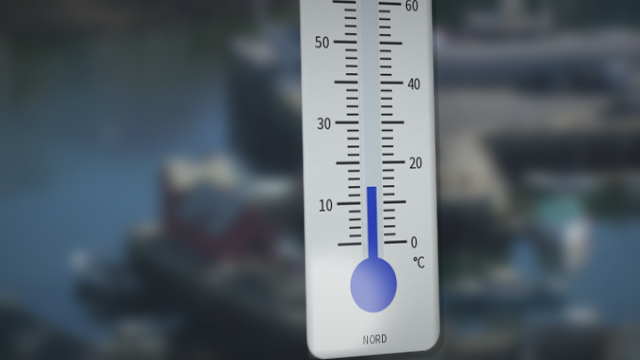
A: 14 °C
